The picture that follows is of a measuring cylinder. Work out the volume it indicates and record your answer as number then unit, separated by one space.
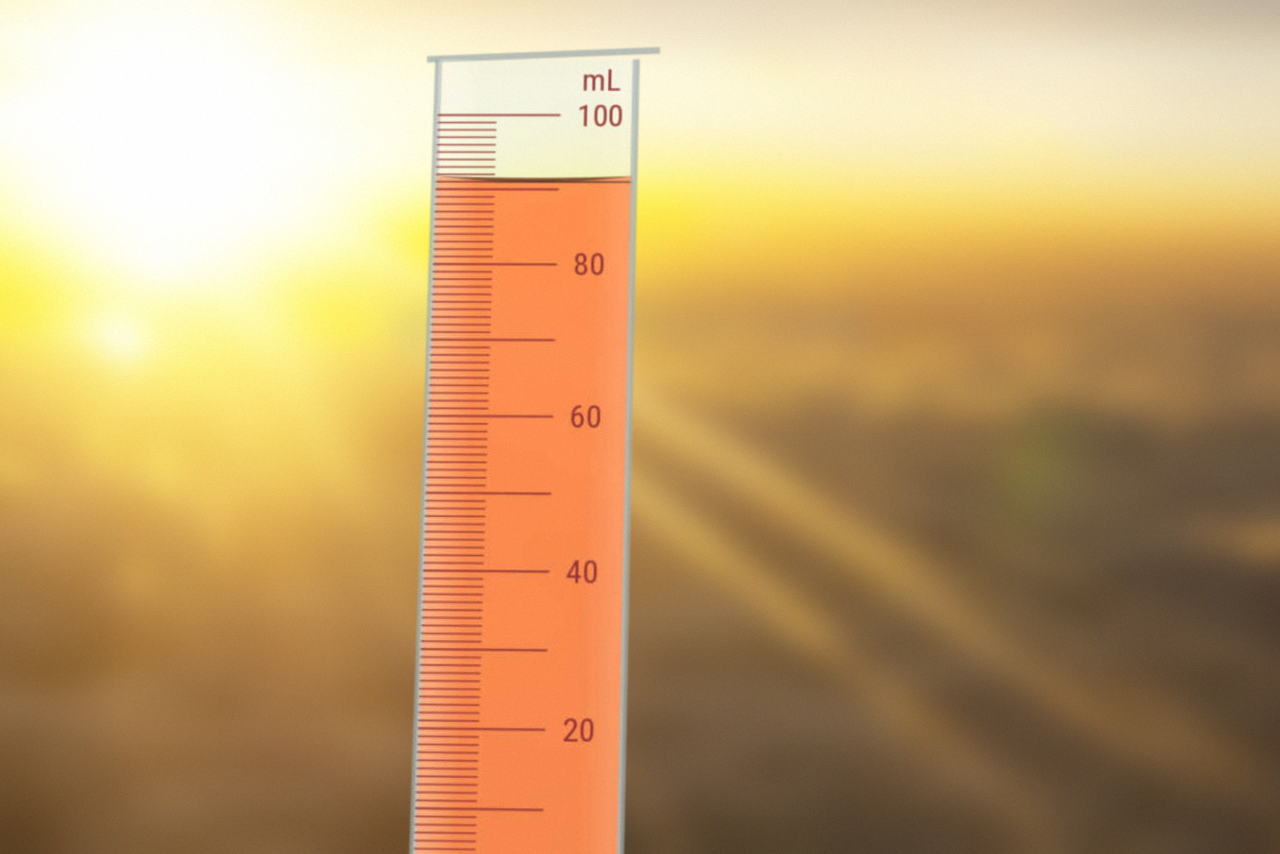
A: 91 mL
